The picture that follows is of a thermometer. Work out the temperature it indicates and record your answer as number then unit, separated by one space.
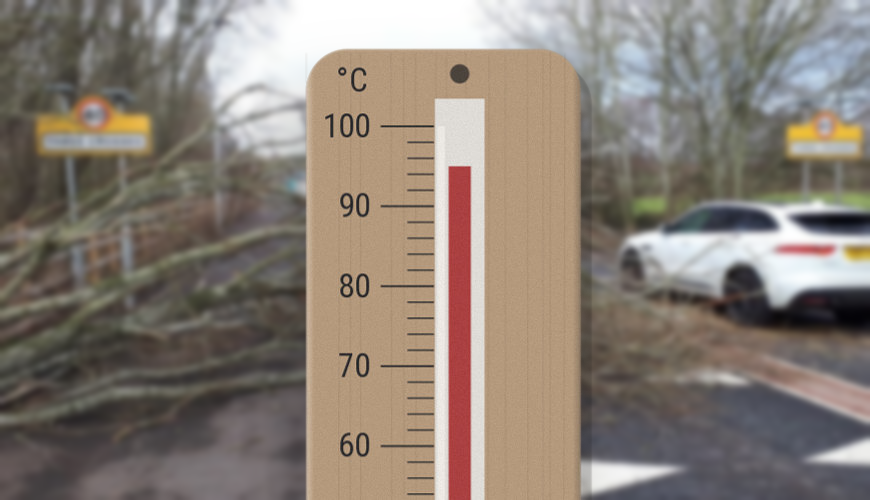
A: 95 °C
